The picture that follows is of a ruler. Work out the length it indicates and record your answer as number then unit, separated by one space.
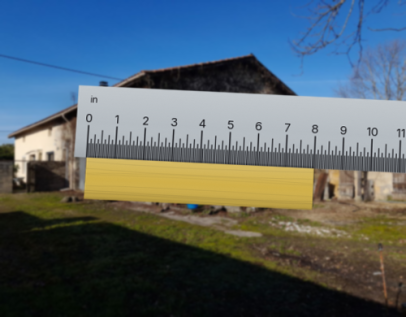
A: 8 in
